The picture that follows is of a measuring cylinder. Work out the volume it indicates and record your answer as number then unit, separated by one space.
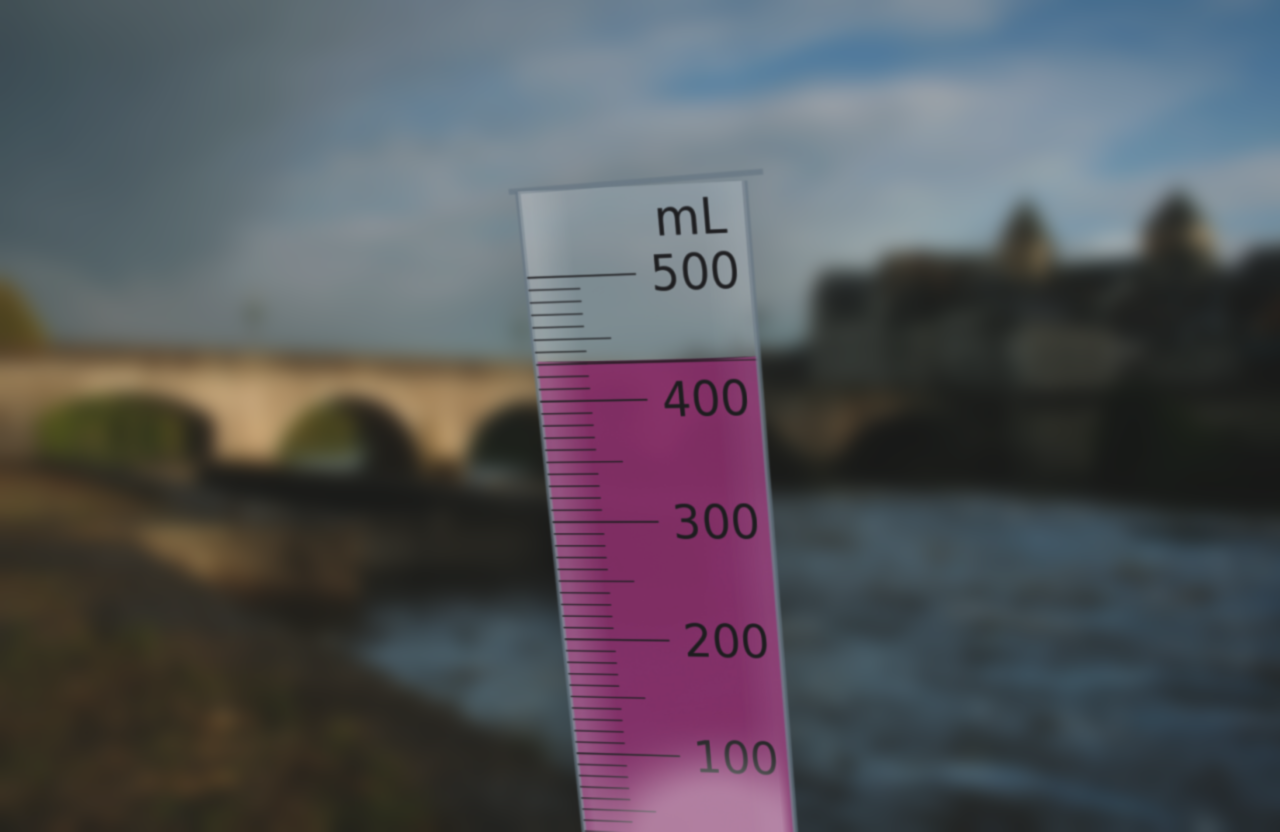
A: 430 mL
